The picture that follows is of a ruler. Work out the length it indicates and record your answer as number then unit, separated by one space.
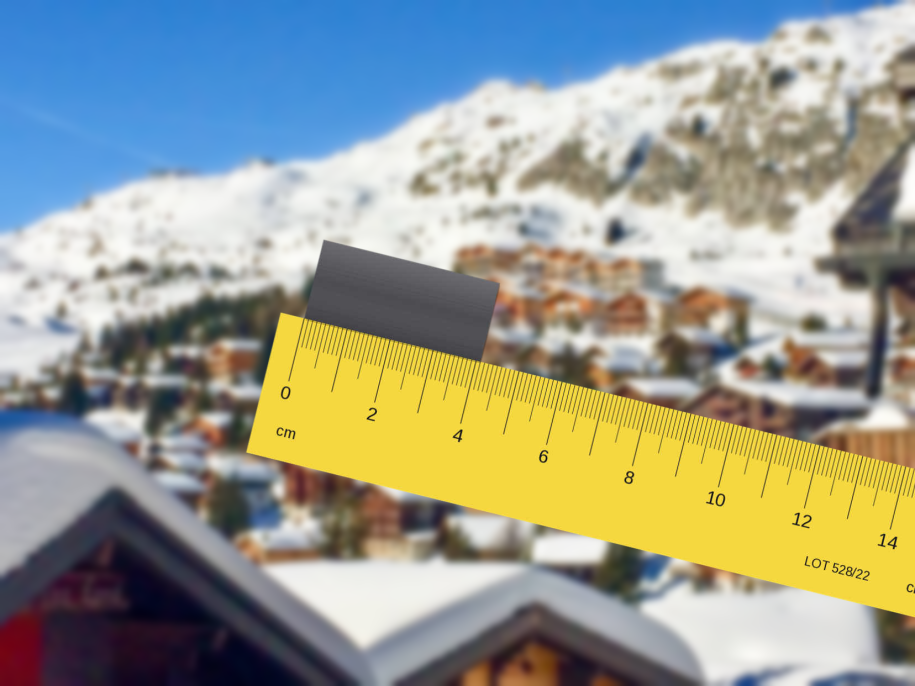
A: 4.1 cm
